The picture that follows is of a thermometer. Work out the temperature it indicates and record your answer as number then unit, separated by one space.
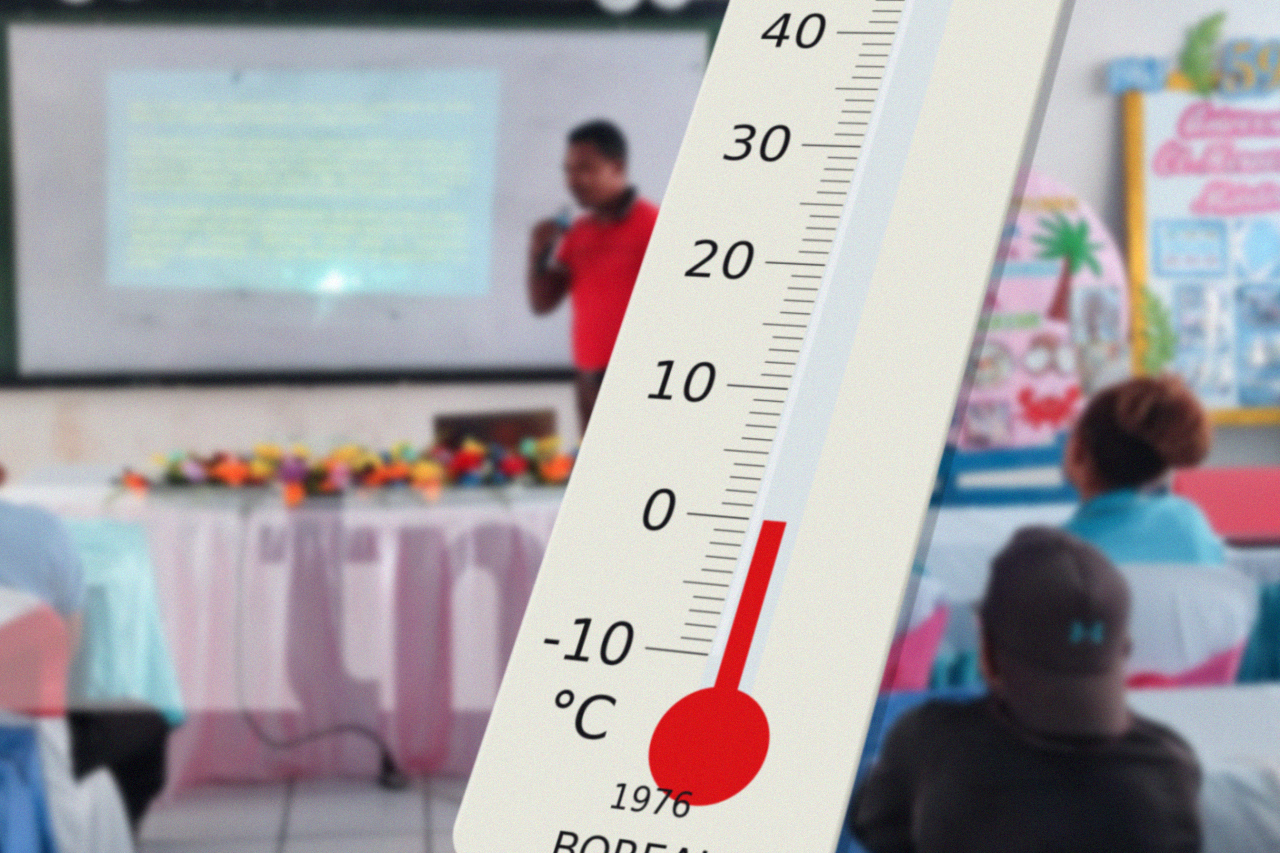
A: 0 °C
